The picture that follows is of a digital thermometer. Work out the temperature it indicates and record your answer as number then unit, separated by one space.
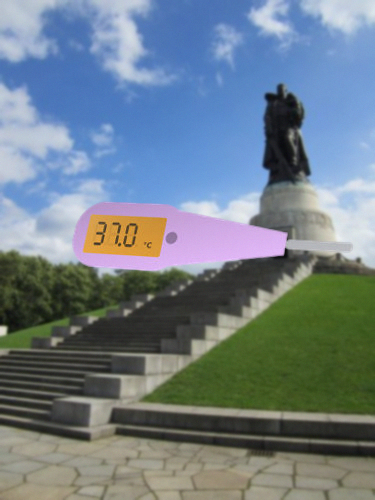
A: 37.0 °C
